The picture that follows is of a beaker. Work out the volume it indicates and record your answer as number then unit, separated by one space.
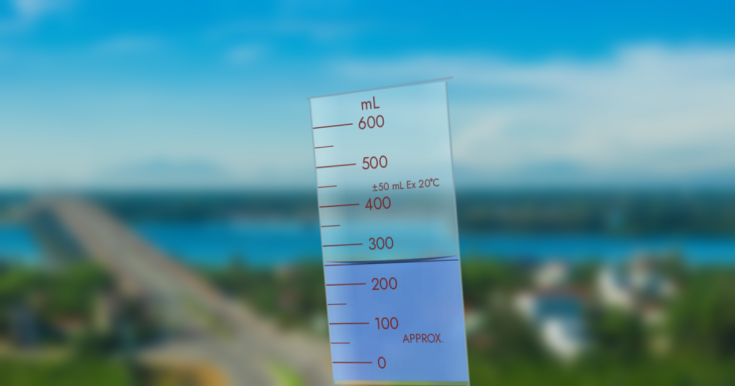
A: 250 mL
